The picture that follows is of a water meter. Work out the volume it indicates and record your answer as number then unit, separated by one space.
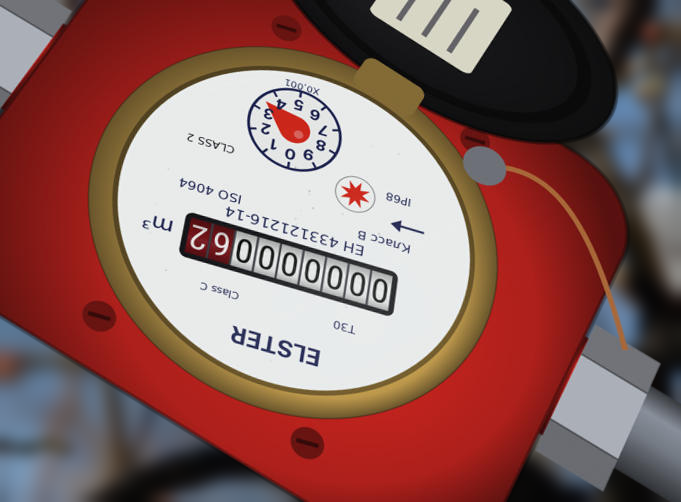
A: 0.623 m³
